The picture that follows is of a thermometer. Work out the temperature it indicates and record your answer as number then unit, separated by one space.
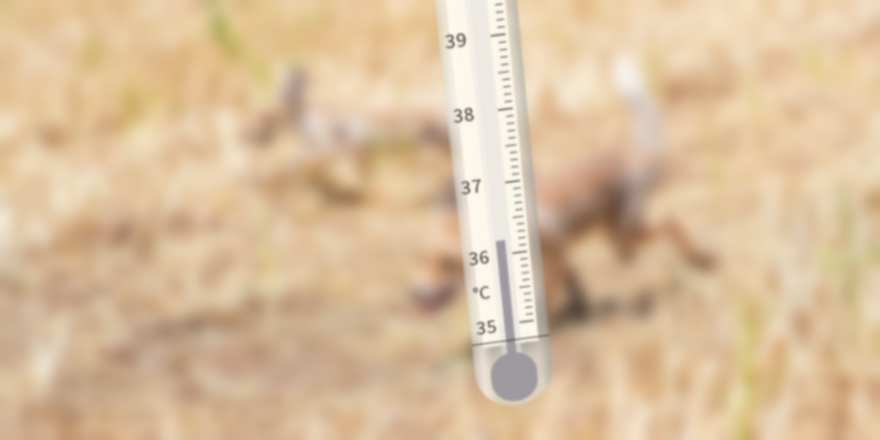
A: 36.2 °C
